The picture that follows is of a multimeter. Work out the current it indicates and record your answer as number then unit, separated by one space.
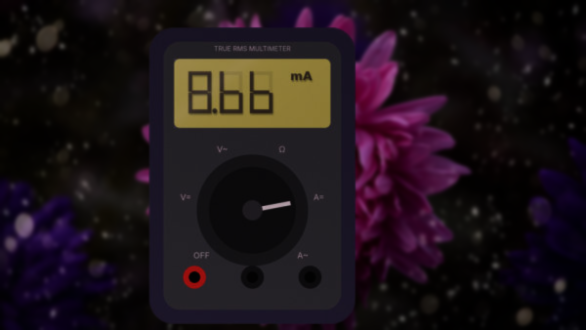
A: 8.66 mA
